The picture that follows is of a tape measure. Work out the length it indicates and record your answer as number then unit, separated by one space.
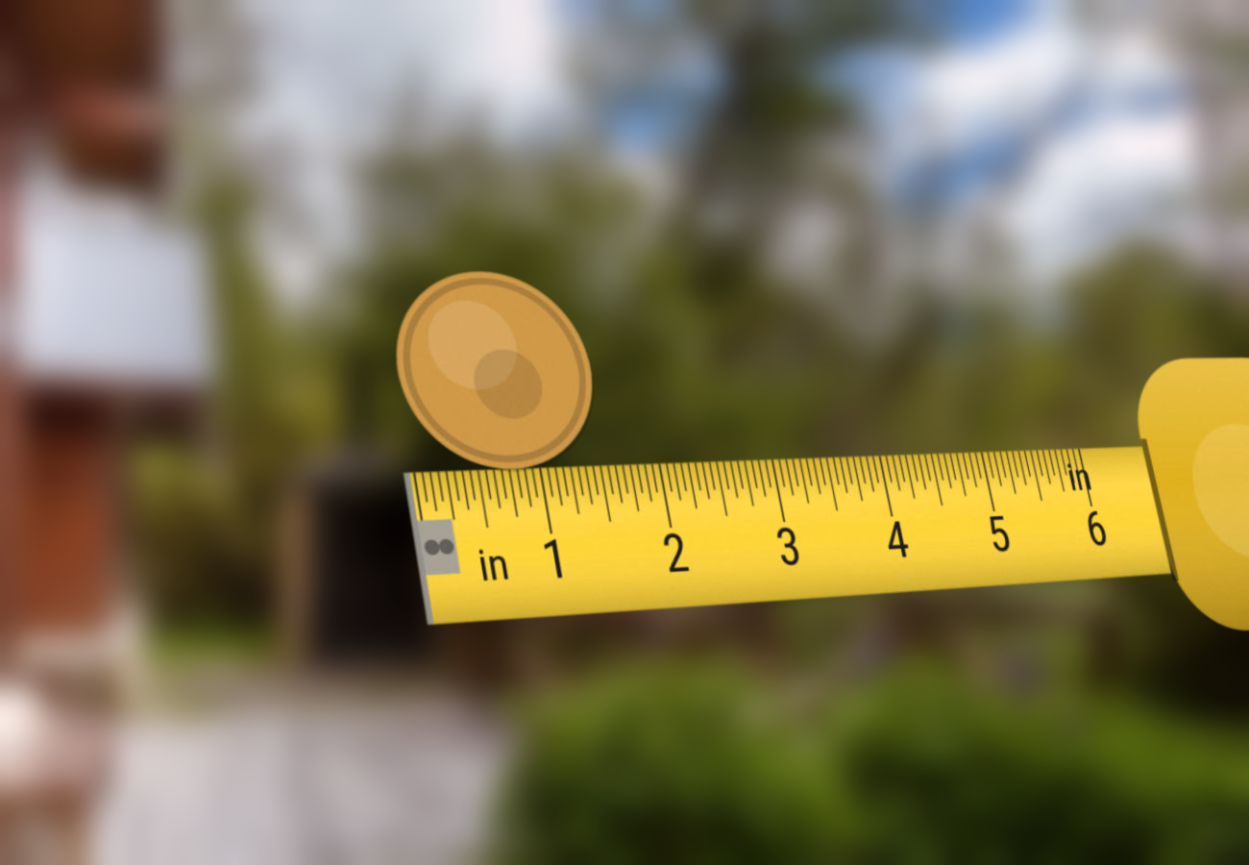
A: 1.5625 in
